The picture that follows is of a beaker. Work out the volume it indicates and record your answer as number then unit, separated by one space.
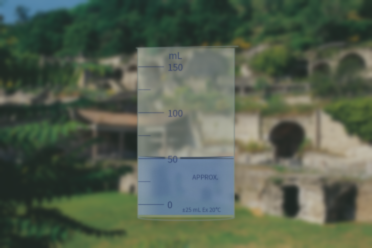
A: 50 mL
